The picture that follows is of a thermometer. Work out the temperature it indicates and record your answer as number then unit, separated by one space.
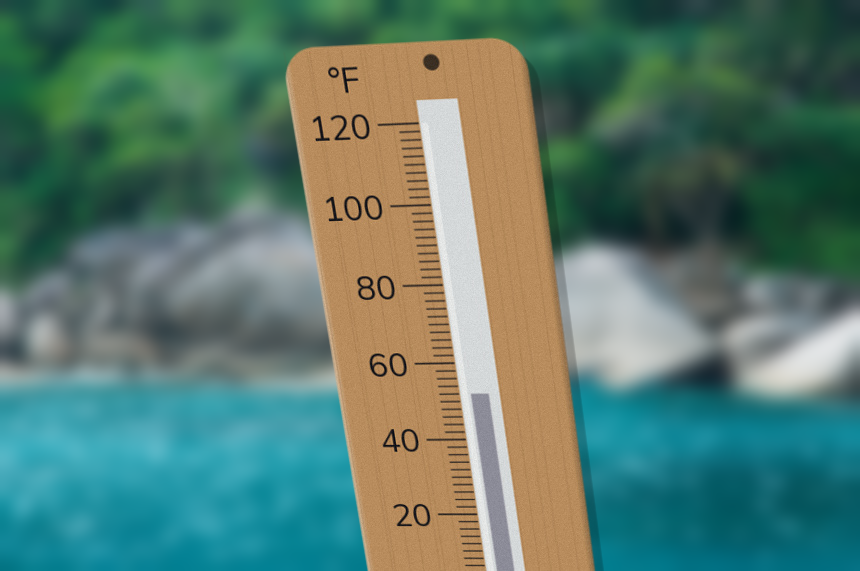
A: 52 °F
